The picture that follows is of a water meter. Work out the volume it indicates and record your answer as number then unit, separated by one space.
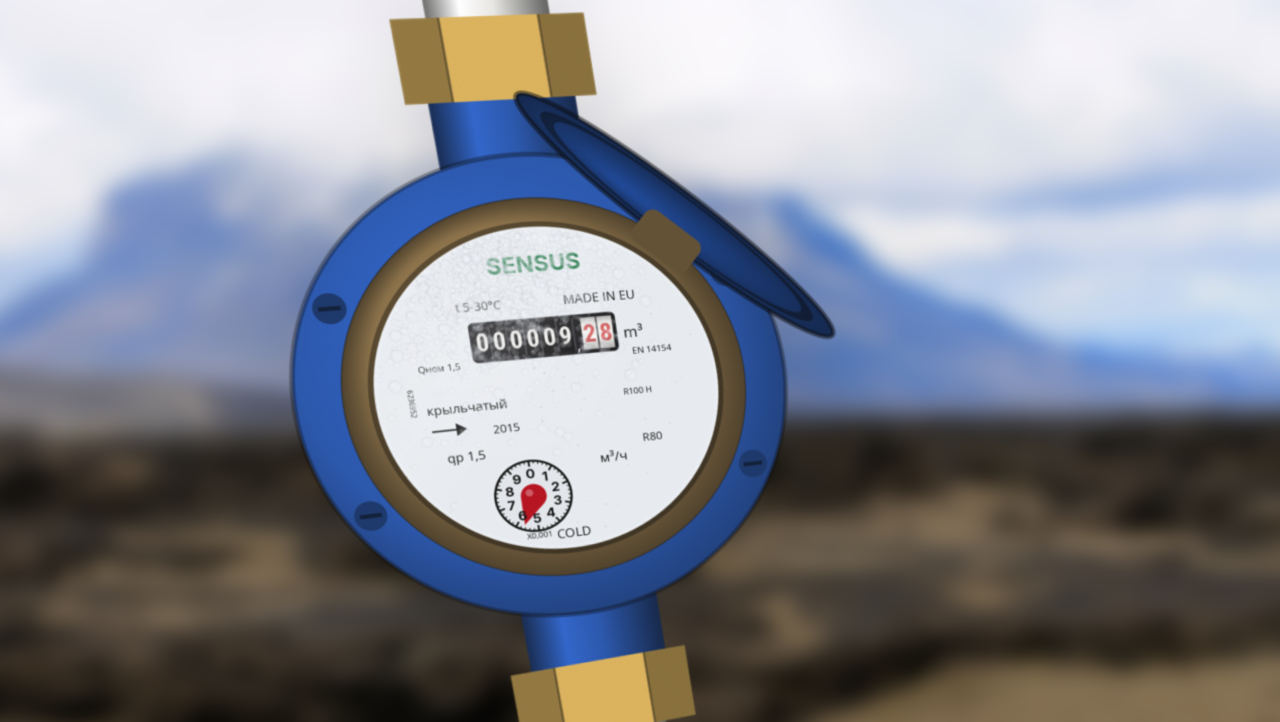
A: 9.285 m³
